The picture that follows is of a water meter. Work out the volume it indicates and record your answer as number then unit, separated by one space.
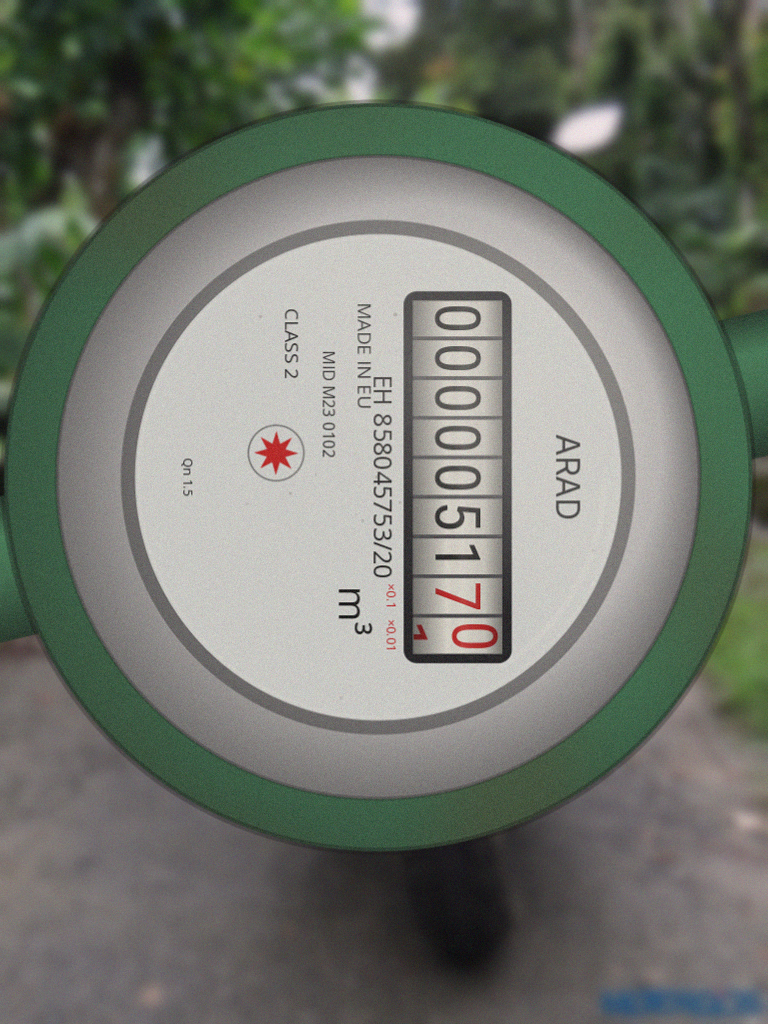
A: 51.70 m³
